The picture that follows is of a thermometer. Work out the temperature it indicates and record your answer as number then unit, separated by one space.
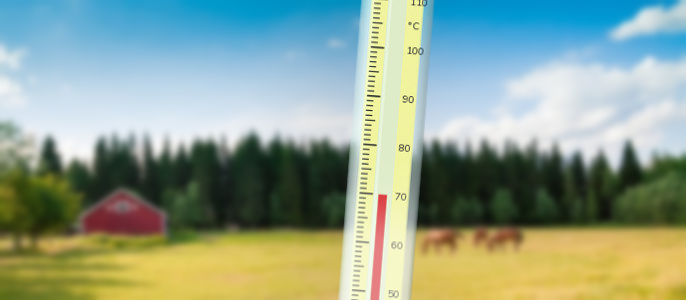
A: 70 °C
